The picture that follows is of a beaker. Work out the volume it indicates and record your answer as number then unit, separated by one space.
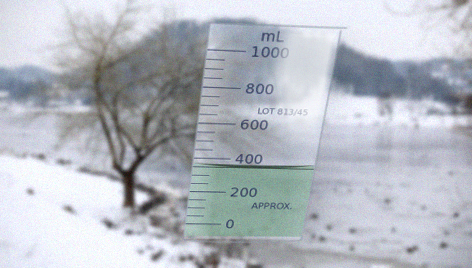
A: 350 mL
